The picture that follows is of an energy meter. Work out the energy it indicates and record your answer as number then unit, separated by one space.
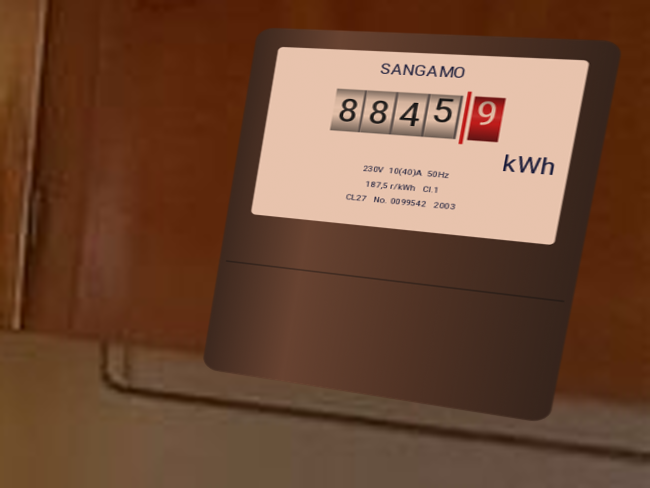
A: 8845.9 kWh
